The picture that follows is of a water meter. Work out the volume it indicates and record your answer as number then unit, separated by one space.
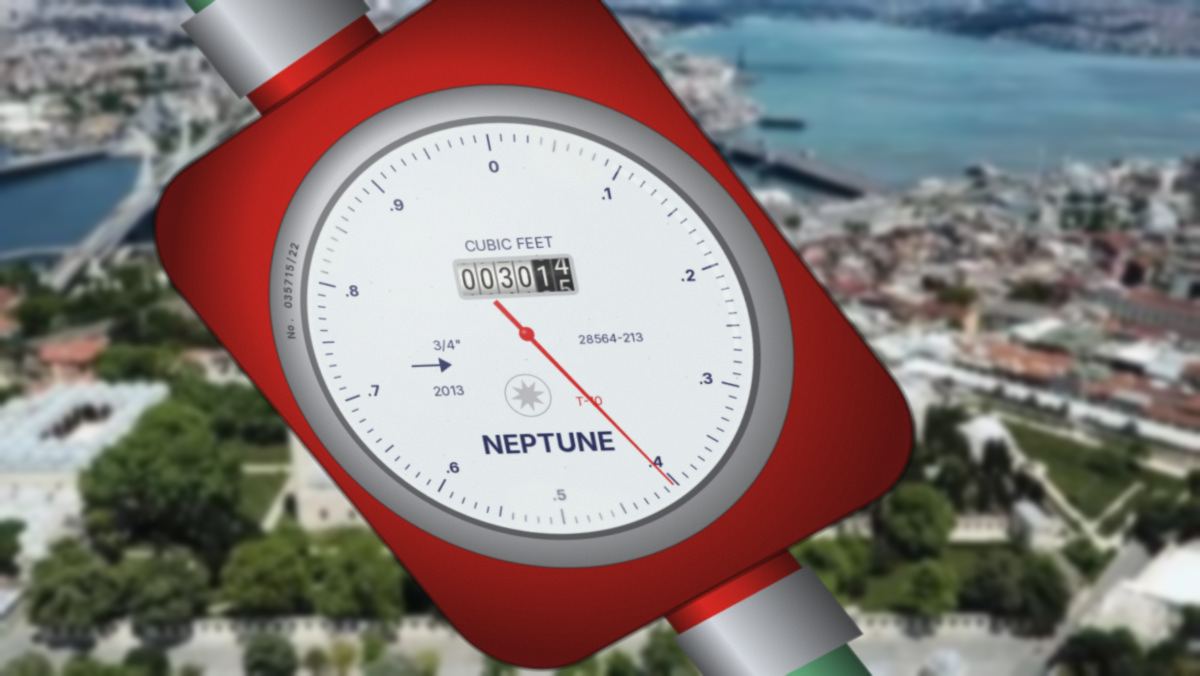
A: 3014.40 ft³
